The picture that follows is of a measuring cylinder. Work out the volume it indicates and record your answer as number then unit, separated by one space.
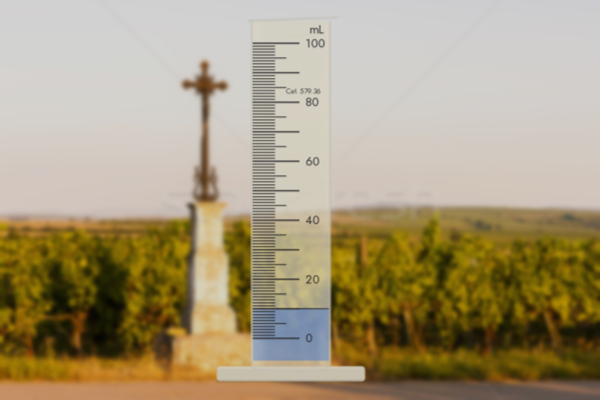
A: 10 mL
